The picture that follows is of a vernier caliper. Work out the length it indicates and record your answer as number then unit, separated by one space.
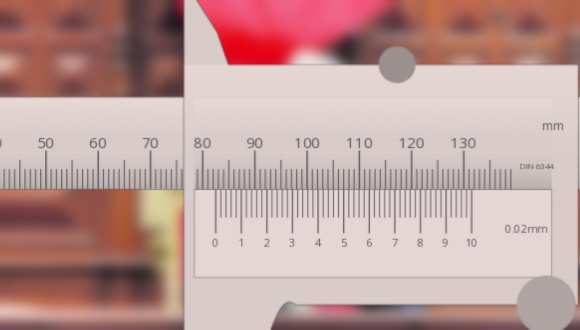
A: 82.5 mm
